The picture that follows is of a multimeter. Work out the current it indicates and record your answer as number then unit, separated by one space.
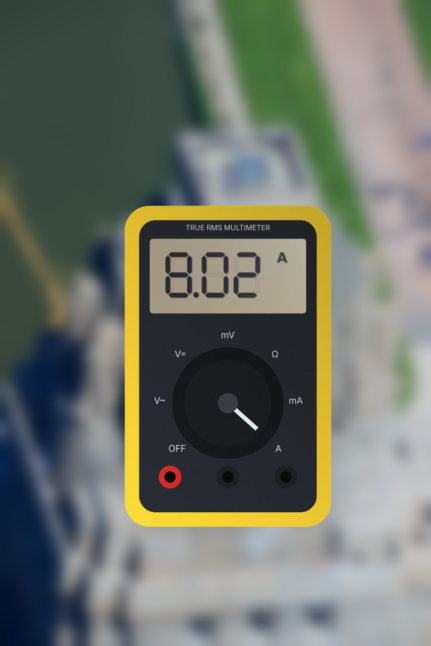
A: 8.02 A
